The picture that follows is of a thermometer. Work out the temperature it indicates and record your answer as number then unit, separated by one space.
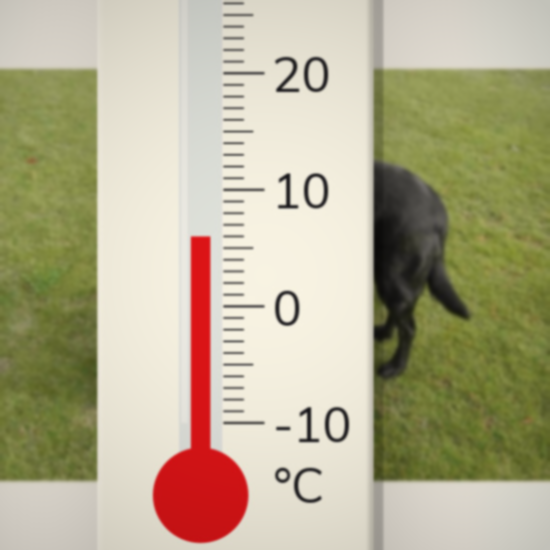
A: 6 °C
